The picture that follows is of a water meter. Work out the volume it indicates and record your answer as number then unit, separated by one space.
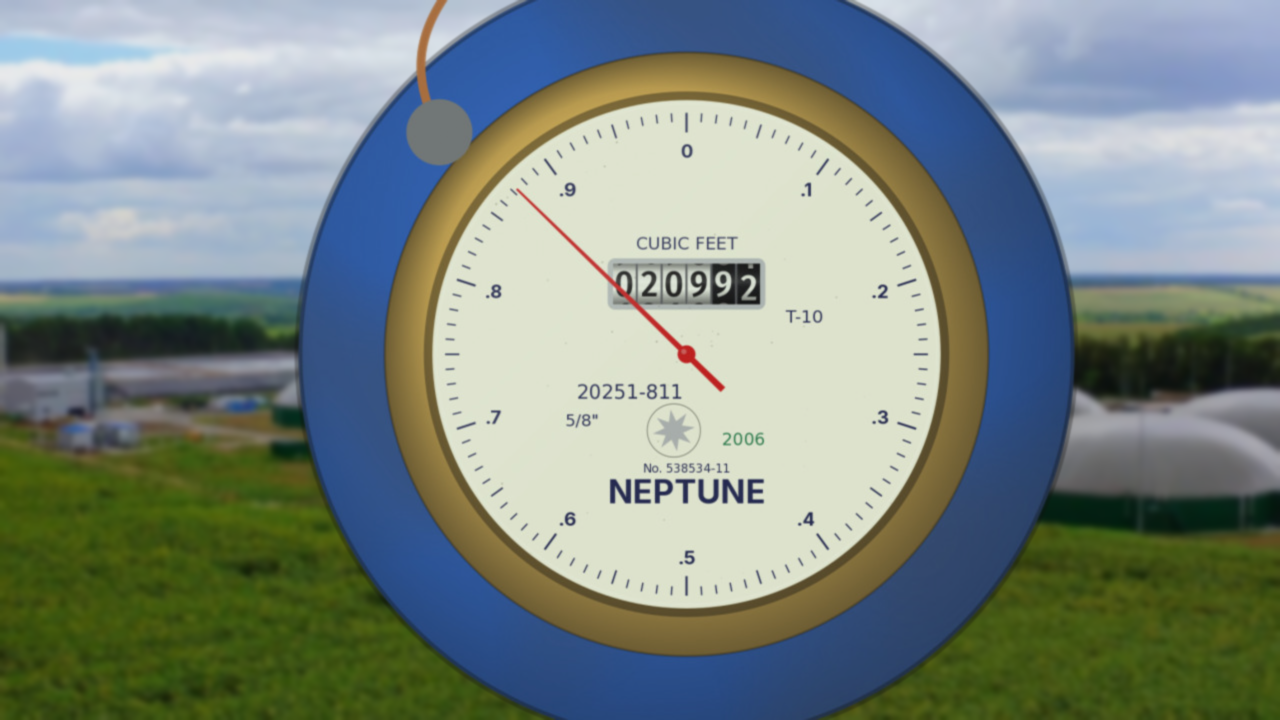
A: 20991.87 ft³
